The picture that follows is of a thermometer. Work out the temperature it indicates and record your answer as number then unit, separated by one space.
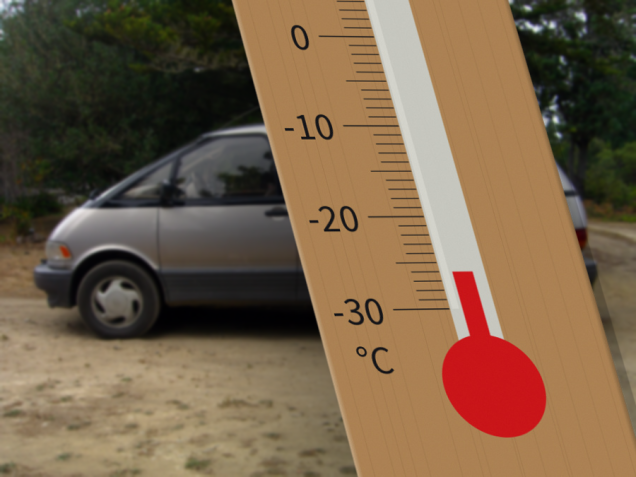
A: -26 °C
